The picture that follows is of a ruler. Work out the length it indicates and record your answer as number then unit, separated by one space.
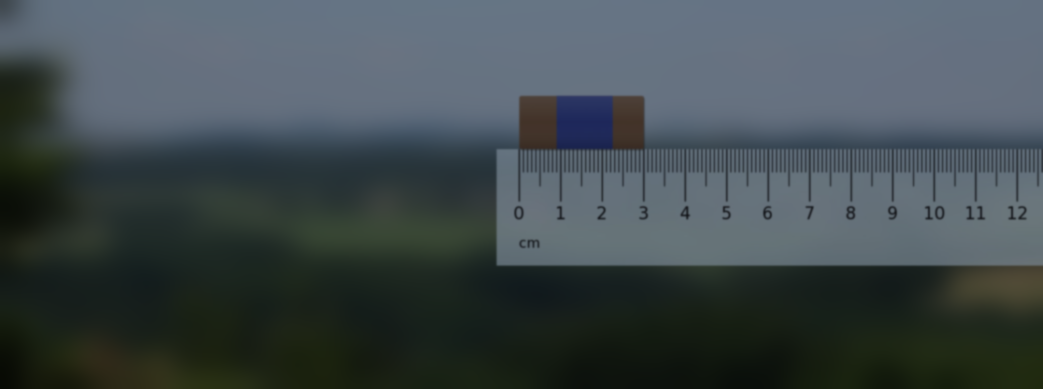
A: 3 cm
